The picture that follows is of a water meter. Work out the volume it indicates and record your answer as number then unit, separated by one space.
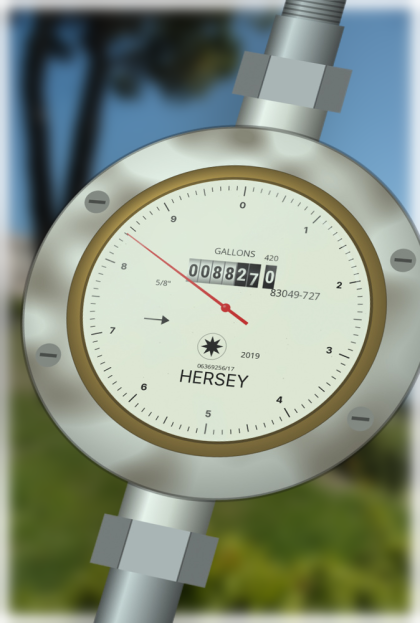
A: 88268.4 gal
